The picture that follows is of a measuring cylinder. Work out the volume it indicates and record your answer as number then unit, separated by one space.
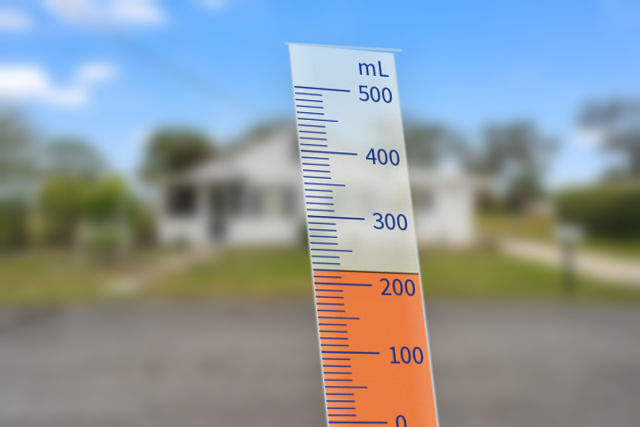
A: 220 mL
